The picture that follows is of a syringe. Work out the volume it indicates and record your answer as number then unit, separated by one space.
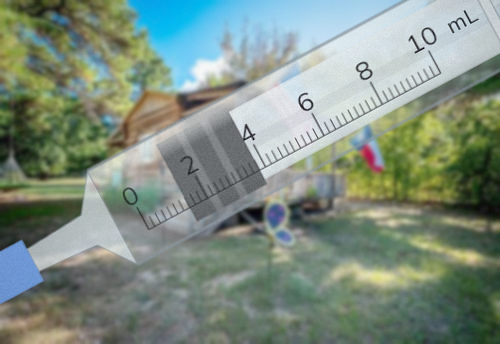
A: 1.4 mL
